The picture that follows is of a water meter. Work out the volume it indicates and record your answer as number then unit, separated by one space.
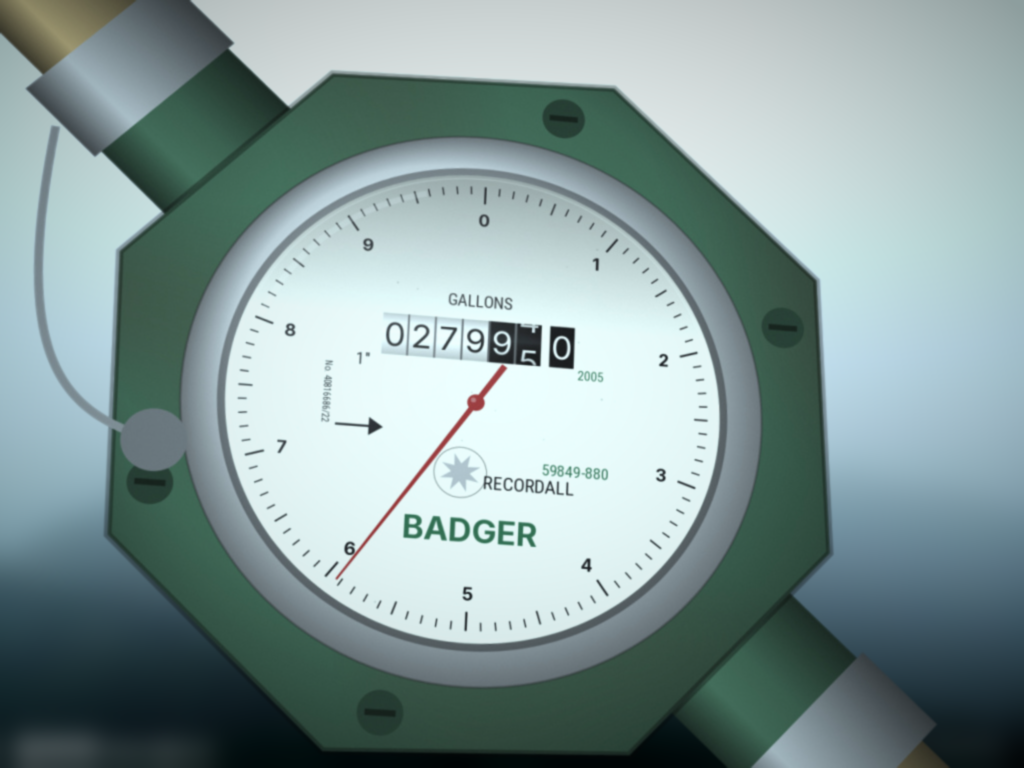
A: 279945.9 gal
